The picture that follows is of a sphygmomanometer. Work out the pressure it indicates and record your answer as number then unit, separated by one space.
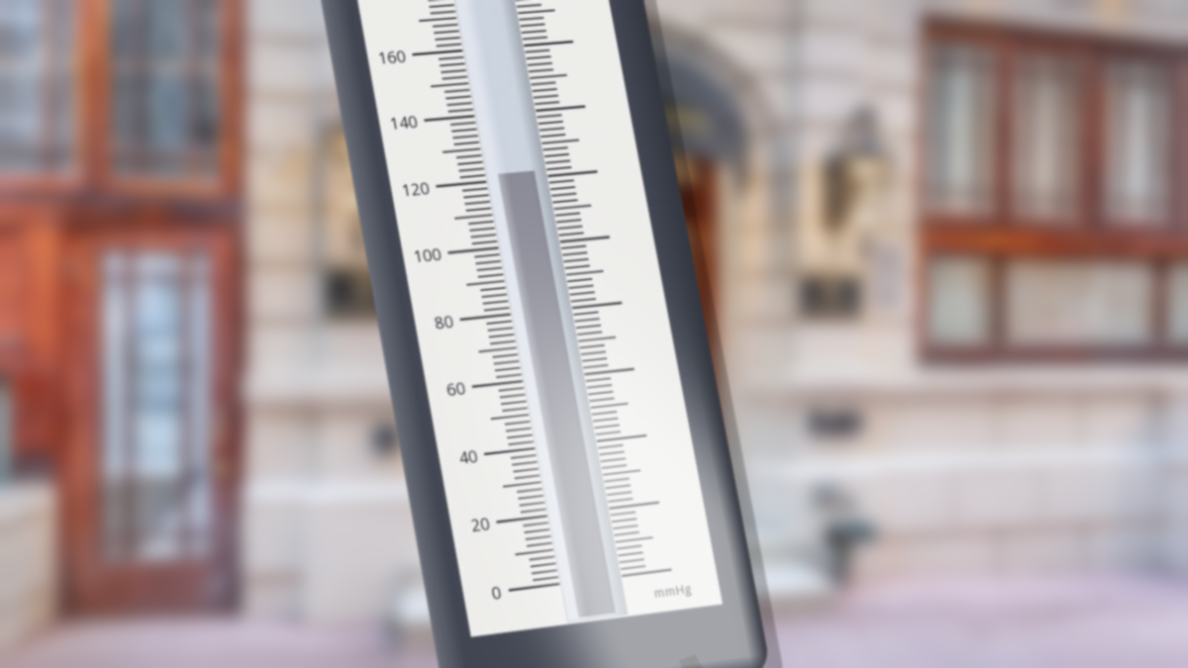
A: 122 mmHg
